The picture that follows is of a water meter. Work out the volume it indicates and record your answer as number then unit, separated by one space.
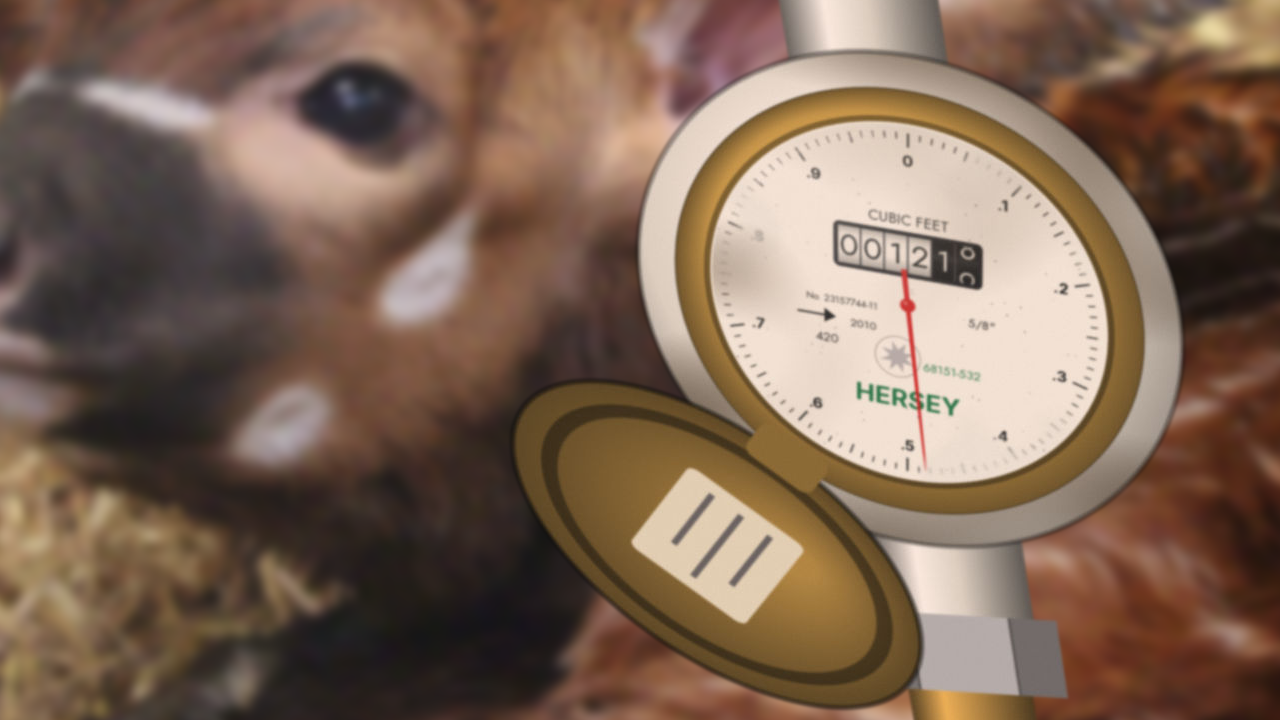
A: 1218.48 ft³
